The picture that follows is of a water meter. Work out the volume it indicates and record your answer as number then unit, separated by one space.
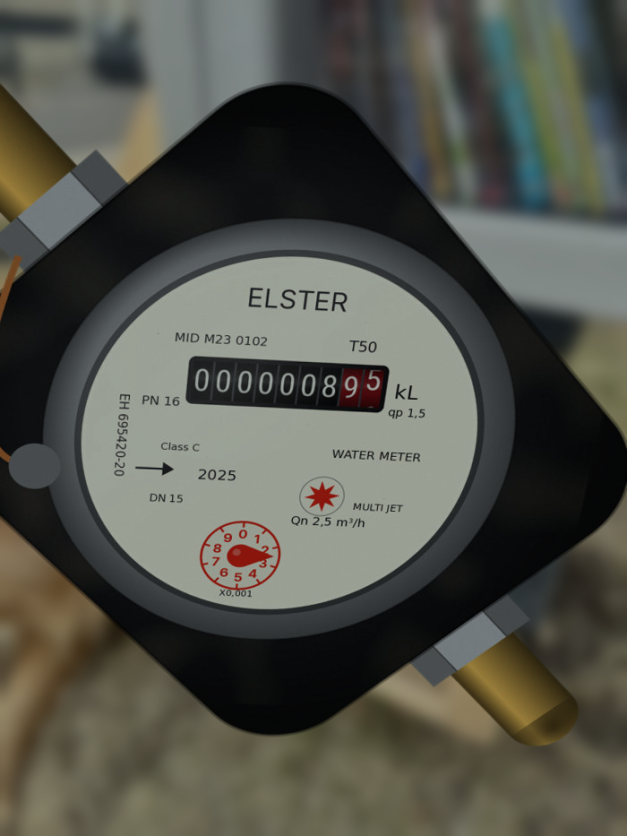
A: 8.952 kL
